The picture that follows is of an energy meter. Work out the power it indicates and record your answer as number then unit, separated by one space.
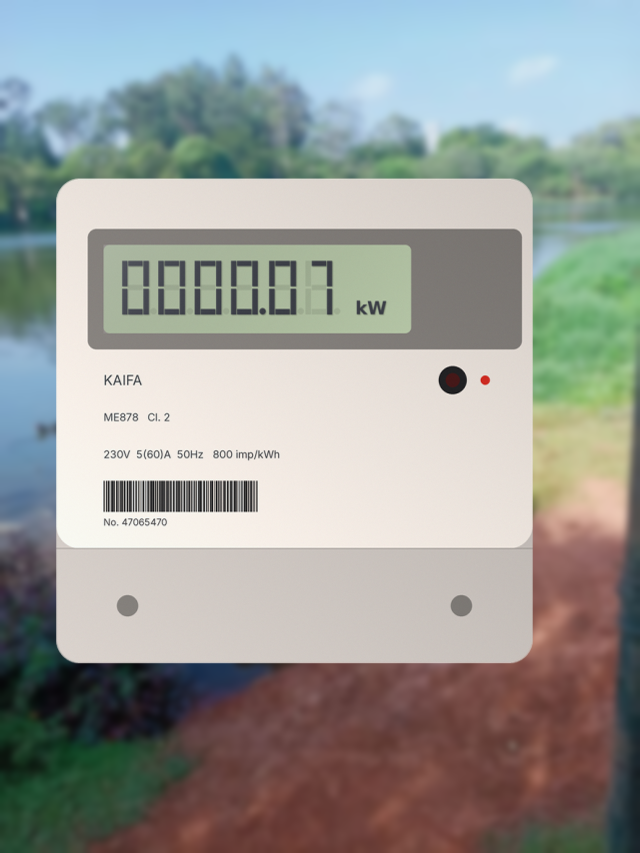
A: 0.07 kW
